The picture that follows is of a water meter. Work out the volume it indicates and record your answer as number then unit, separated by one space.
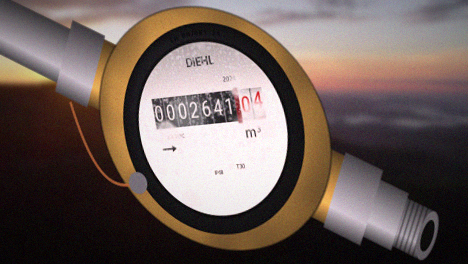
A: 2641.04 m³
